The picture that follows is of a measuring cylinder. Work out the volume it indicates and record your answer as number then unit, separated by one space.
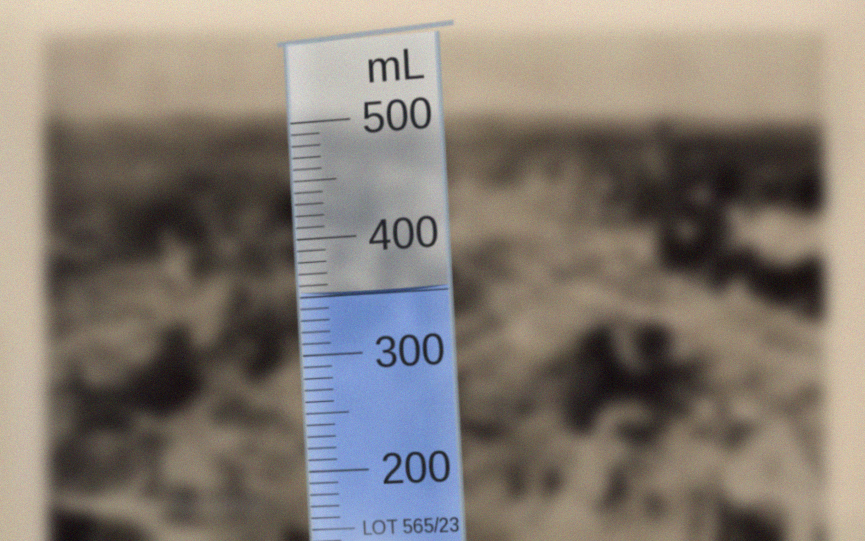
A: 350 mL
